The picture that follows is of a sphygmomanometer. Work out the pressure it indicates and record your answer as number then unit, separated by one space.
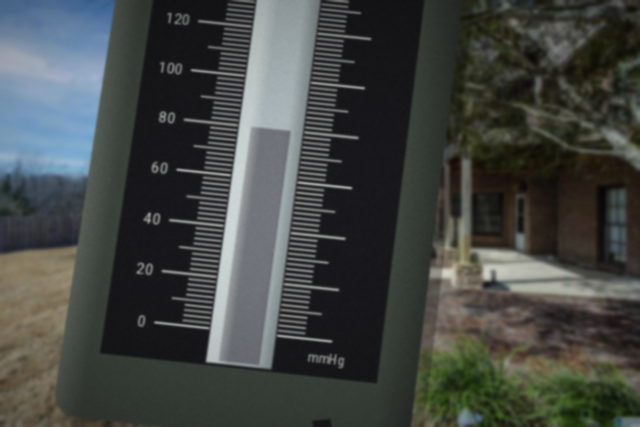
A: 80 mmHg
